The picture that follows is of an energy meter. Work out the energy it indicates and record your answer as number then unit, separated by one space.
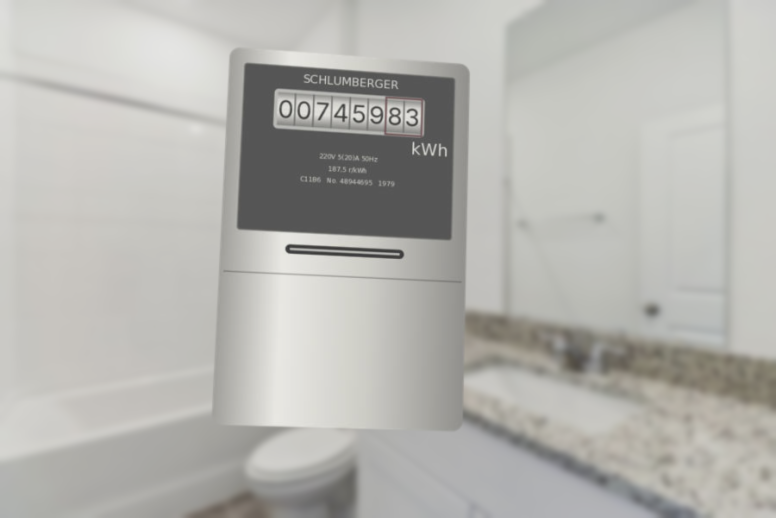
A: 7459.83 kWh
